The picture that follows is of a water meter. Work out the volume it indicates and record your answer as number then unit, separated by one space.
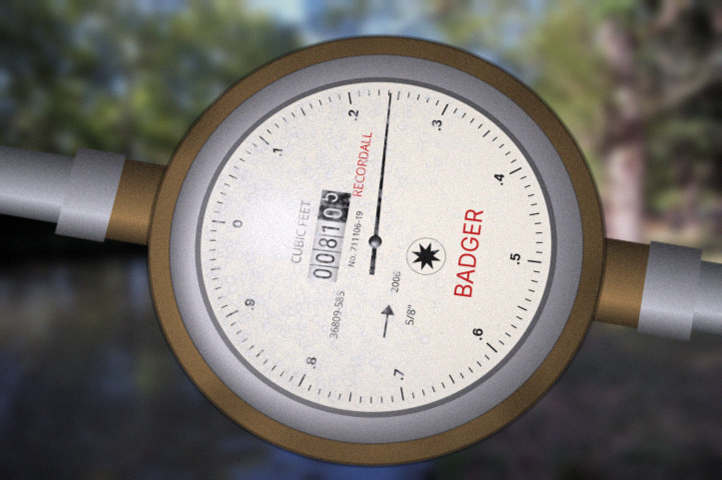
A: 8105.24 ft³
